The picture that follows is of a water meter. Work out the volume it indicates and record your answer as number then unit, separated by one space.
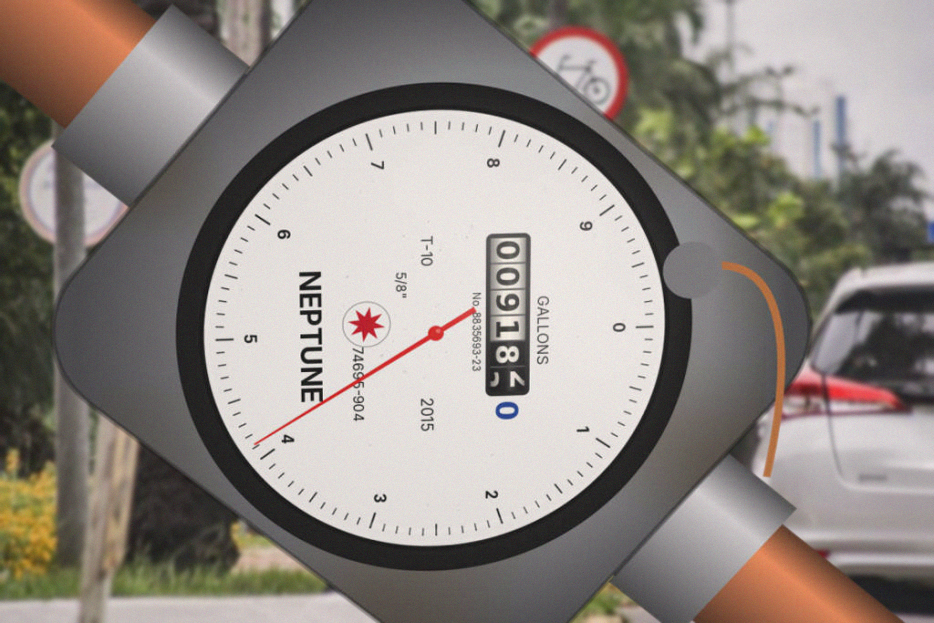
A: 91824.1 gal
